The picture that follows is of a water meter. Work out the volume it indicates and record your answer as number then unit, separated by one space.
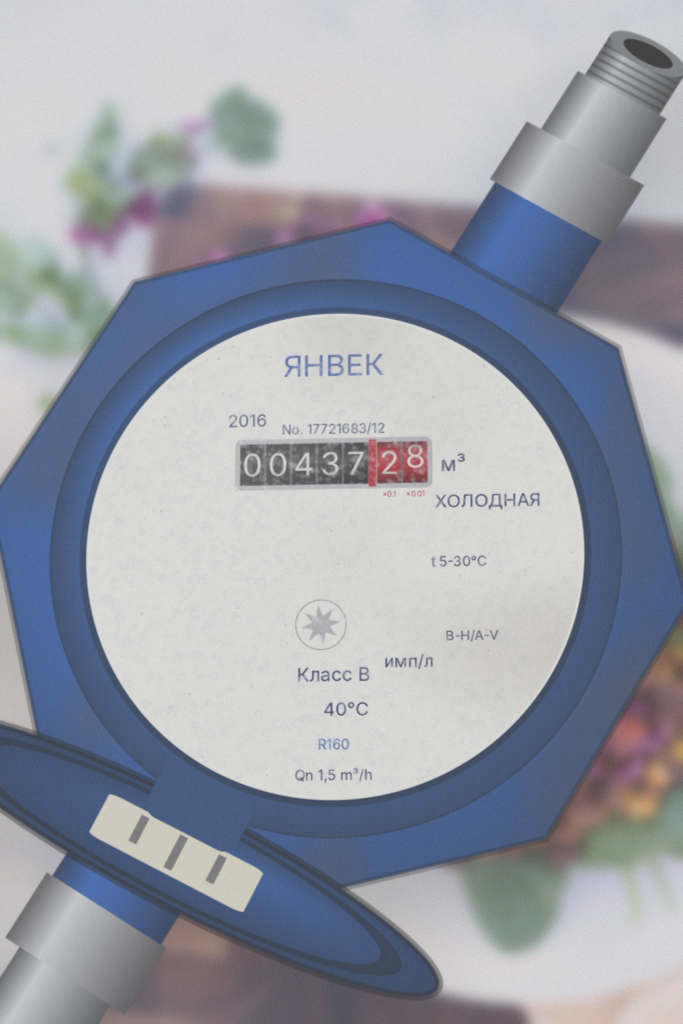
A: 437.28 m³
